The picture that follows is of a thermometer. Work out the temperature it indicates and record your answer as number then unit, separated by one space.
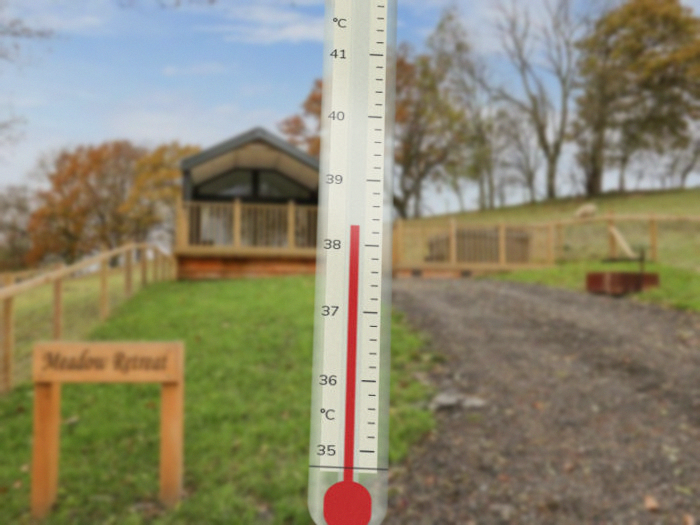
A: 38.3 °C
